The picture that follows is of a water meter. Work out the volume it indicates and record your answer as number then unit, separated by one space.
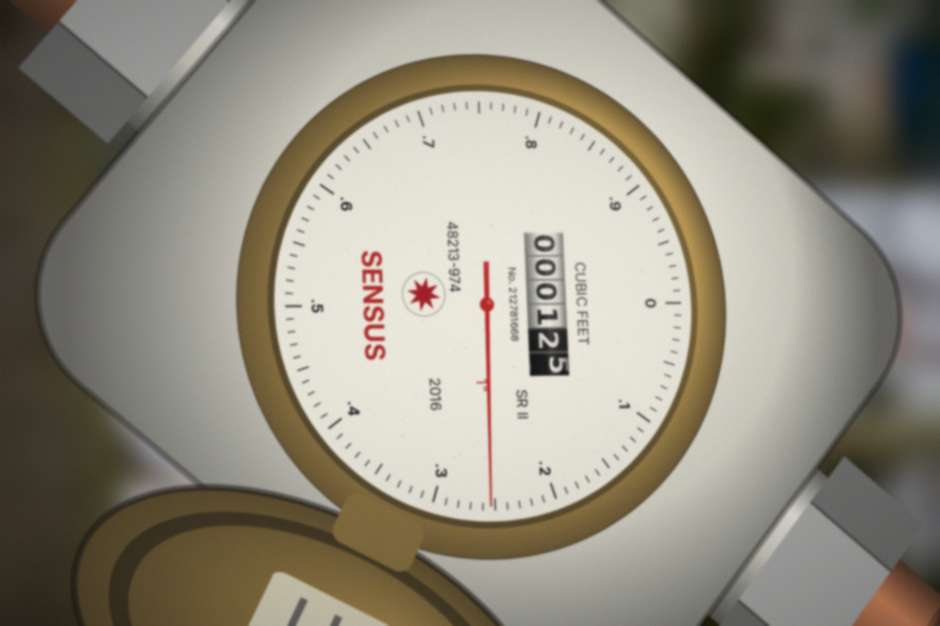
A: 125.25 ft³
